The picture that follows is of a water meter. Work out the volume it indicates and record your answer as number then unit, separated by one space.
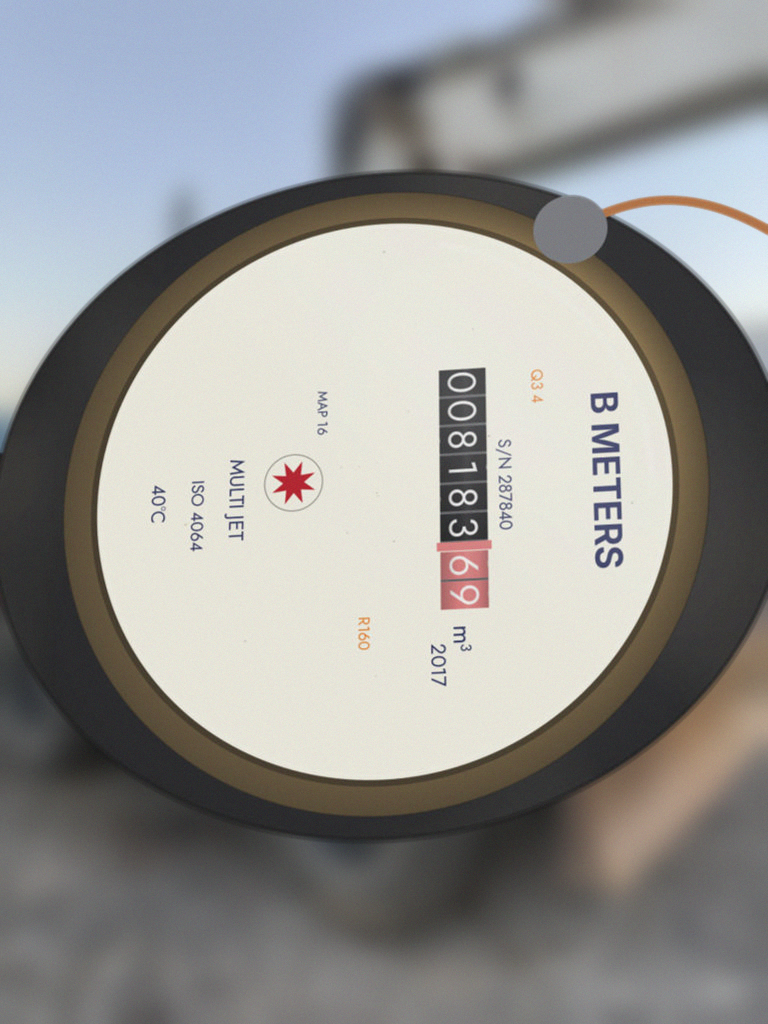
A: 8183.69 m³
